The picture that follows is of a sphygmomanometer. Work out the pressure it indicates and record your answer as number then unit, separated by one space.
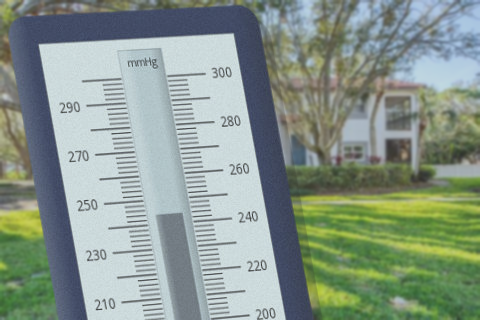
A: 244 mmHg
